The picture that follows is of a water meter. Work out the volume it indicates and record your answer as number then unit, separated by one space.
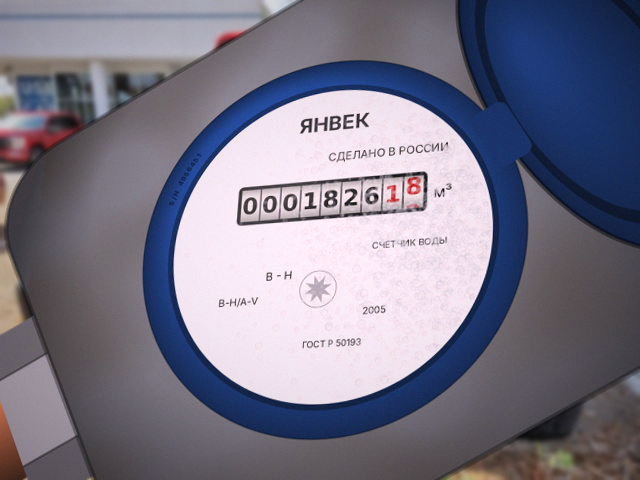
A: 1826.18 m³
